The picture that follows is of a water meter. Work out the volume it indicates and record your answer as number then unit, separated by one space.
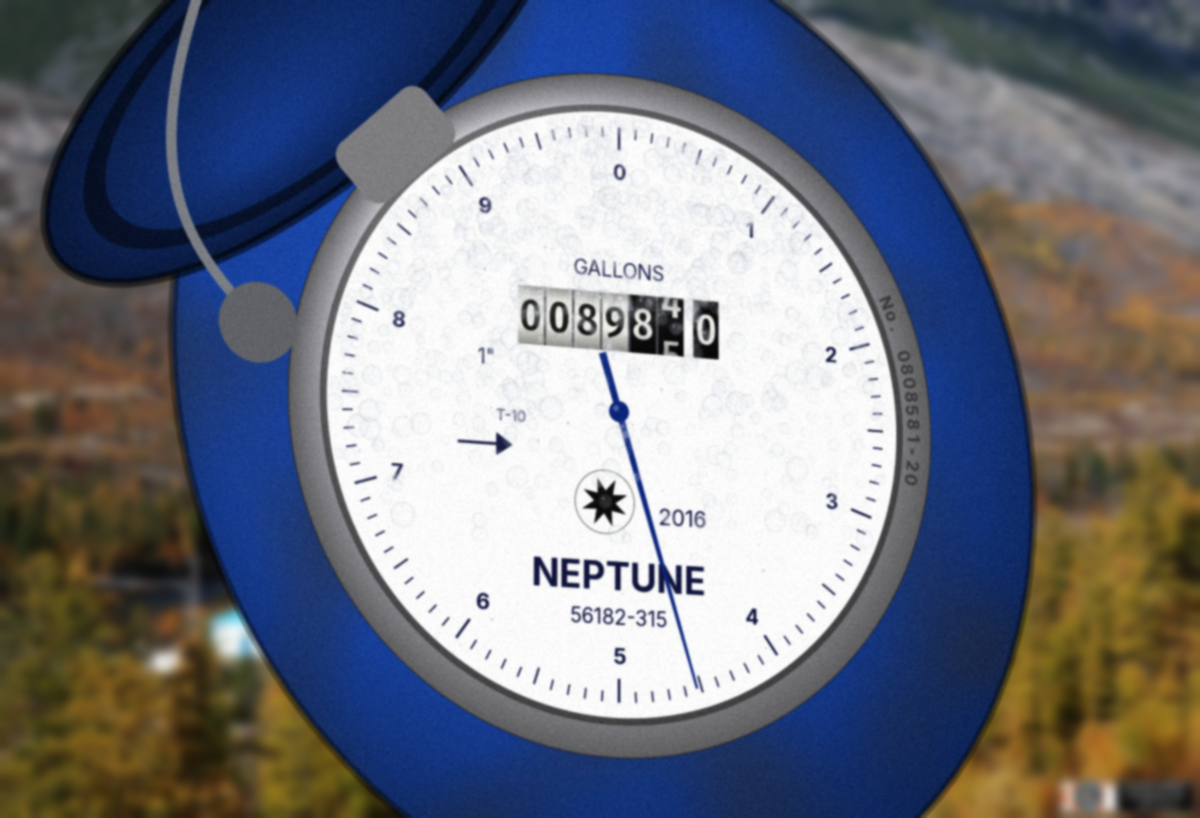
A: 89844.5 gal
